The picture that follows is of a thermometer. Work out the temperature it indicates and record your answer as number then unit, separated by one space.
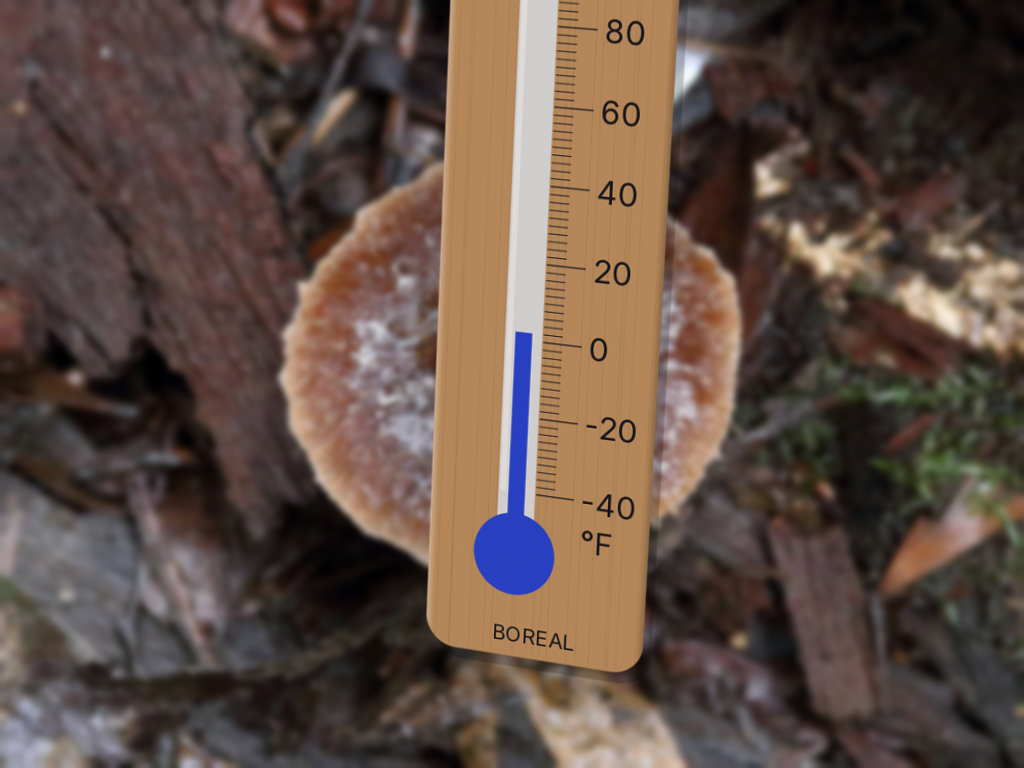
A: 2 °F
